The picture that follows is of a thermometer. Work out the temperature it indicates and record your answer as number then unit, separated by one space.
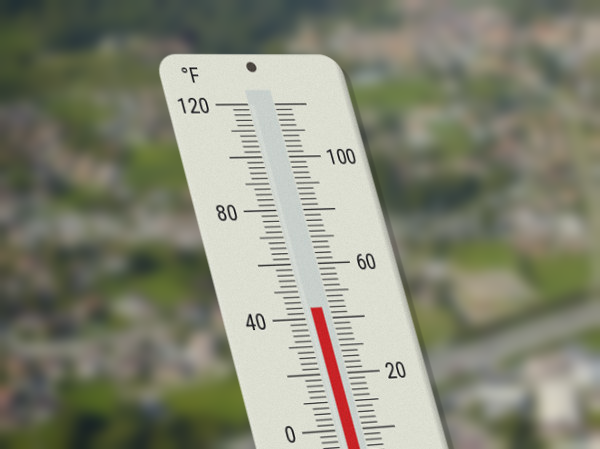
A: 44 °F
